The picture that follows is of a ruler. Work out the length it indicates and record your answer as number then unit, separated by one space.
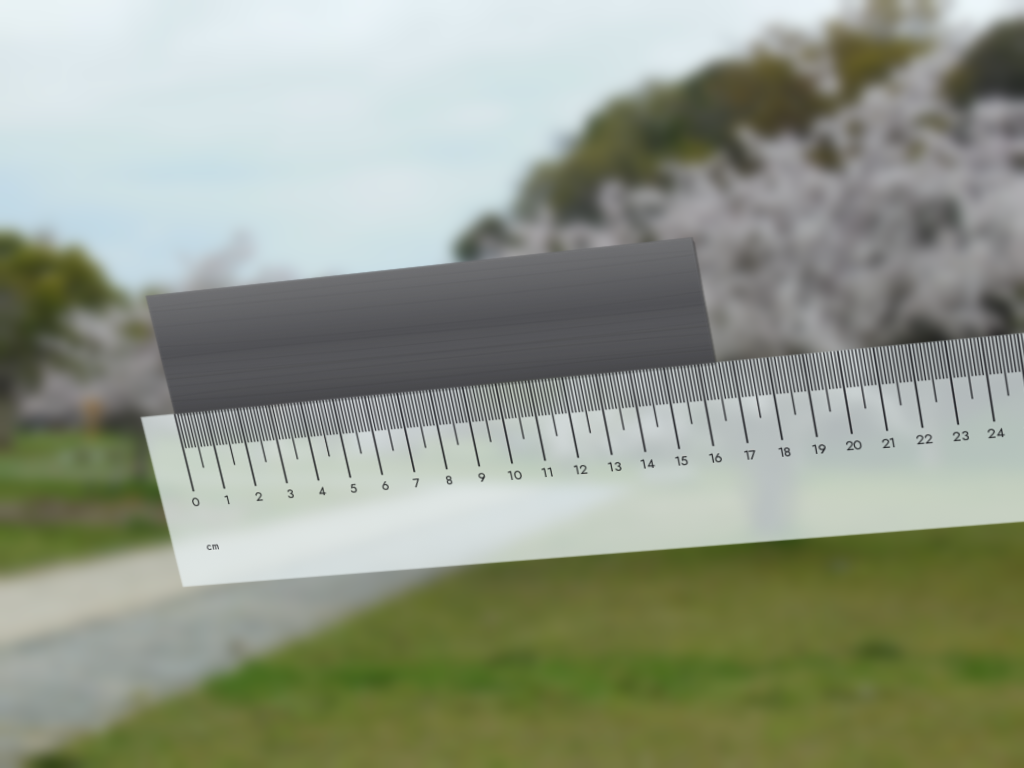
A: 16.5 cm
